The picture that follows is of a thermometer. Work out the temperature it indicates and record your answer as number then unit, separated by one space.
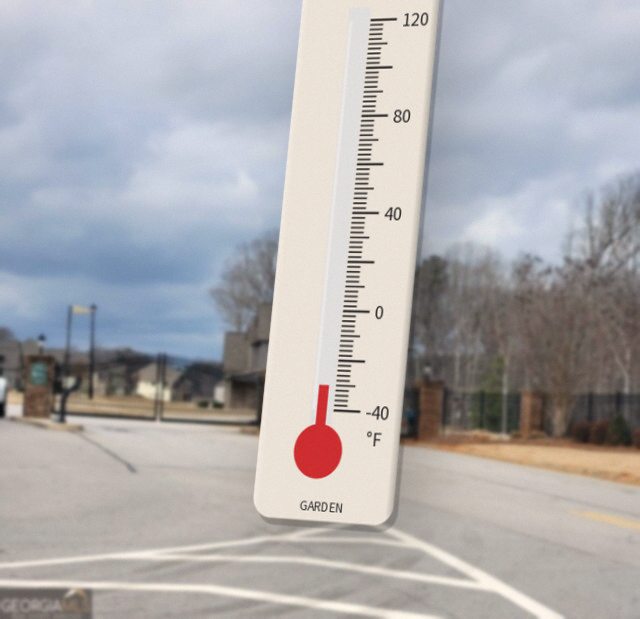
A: -30 °F
